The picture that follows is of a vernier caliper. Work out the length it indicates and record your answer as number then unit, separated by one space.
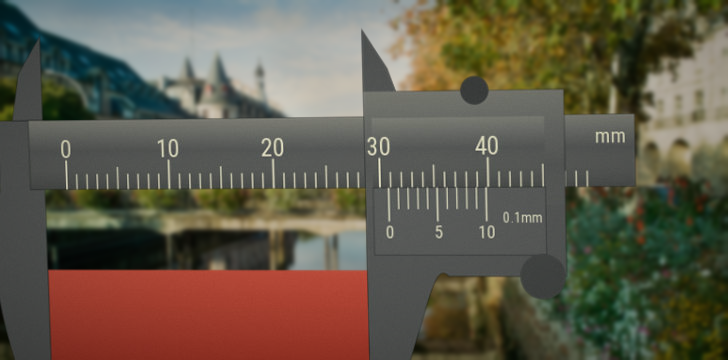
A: 30.8 mm
